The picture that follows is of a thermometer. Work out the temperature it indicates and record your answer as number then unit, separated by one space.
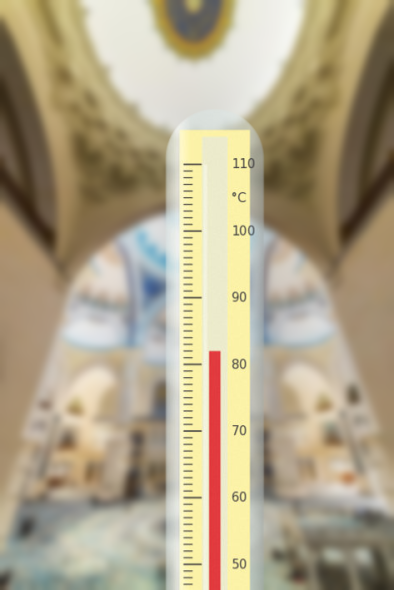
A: 82 °C
